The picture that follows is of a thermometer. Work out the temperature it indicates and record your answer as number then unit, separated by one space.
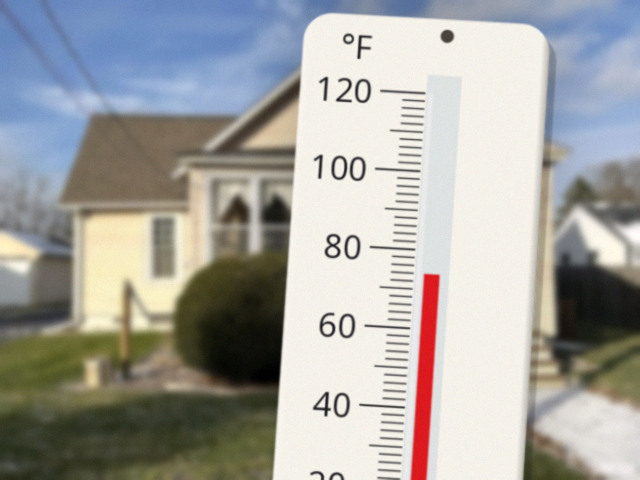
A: 74 °F
